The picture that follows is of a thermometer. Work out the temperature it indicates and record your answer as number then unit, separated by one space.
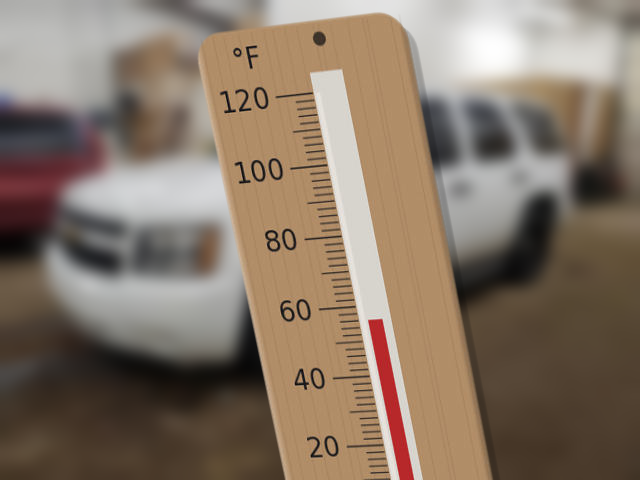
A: 56 °F
